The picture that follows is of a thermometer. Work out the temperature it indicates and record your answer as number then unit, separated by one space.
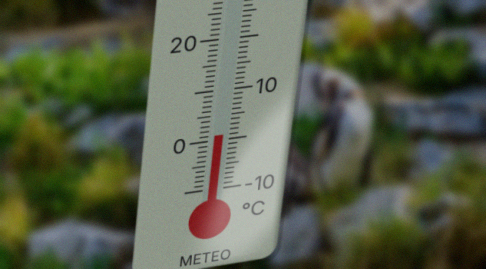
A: 1 °C
